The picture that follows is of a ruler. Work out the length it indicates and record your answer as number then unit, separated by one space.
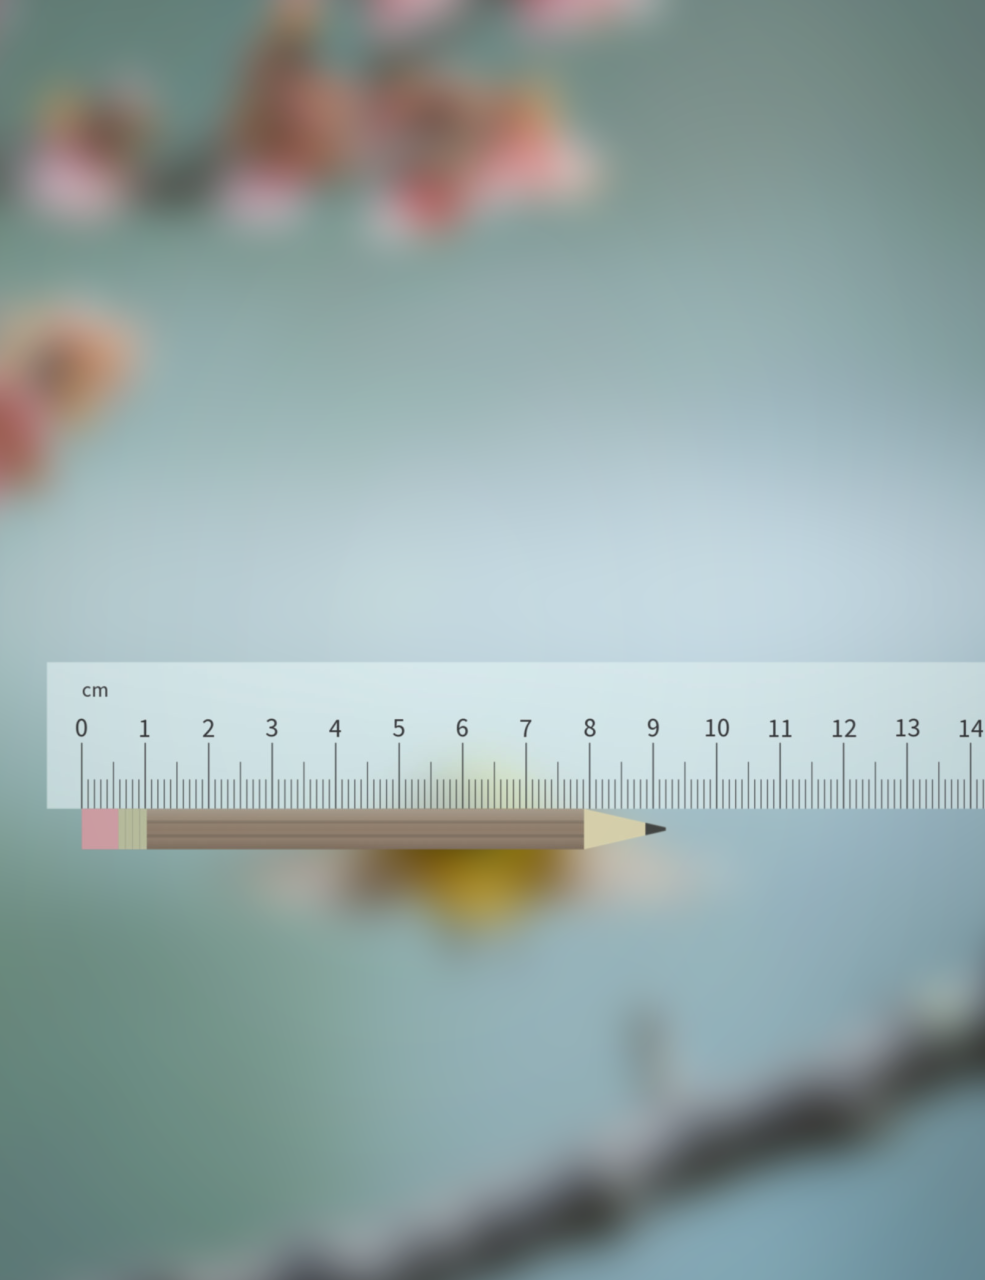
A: 9.2 cm
